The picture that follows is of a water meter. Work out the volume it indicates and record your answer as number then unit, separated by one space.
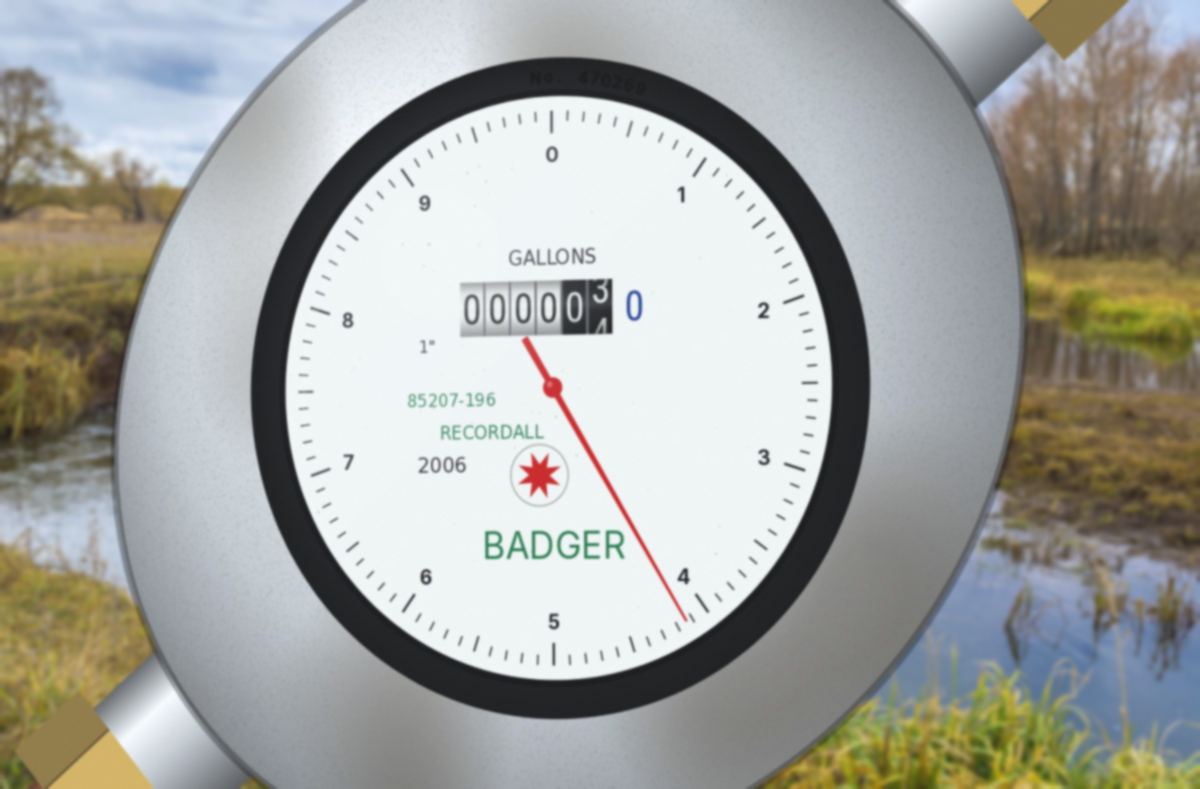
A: 34.1 gal
